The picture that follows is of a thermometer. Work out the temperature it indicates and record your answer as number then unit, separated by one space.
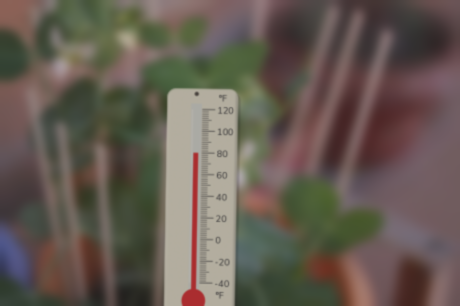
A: 80 °F
